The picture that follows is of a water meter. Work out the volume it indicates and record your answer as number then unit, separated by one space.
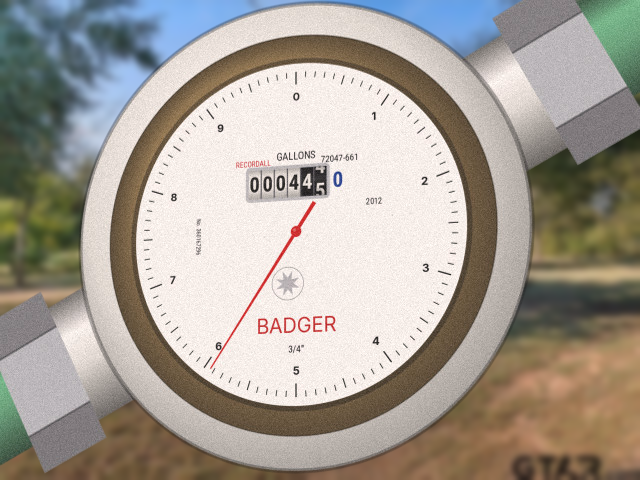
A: 4445.9 gal
